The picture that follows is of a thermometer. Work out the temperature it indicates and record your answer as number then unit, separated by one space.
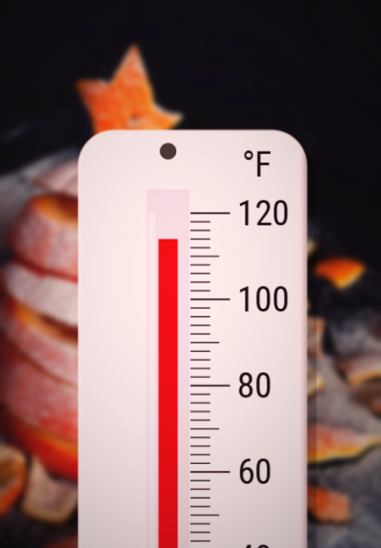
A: 114 °F
